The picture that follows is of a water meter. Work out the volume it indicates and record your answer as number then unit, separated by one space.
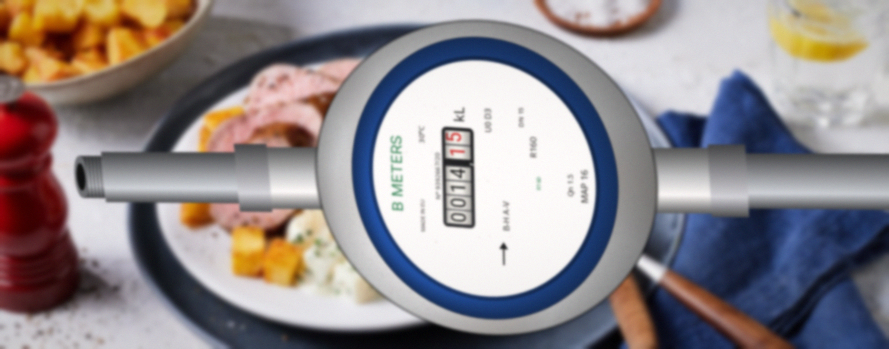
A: 14.15 kL
